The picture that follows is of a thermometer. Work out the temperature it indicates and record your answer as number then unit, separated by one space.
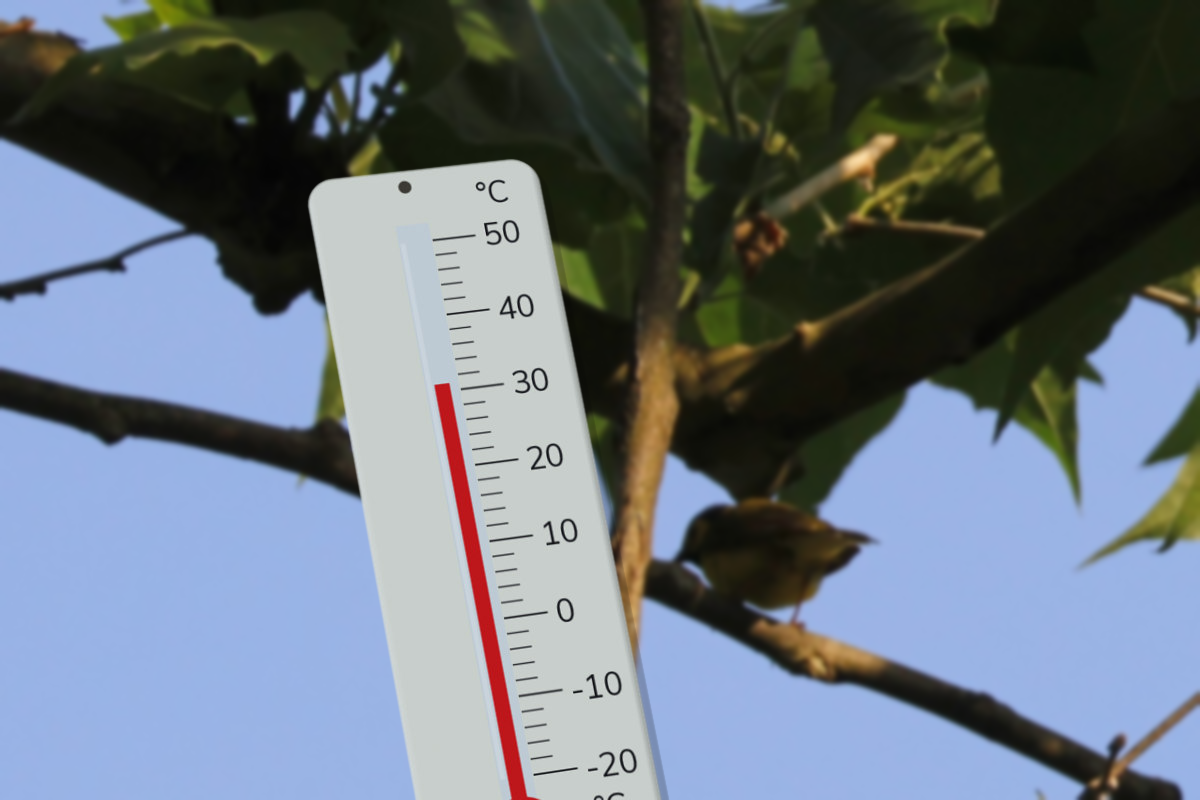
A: 31 °C
